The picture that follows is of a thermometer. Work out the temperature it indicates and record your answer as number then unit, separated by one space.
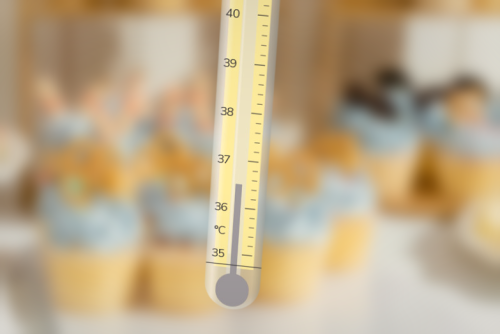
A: 36.5 °C
